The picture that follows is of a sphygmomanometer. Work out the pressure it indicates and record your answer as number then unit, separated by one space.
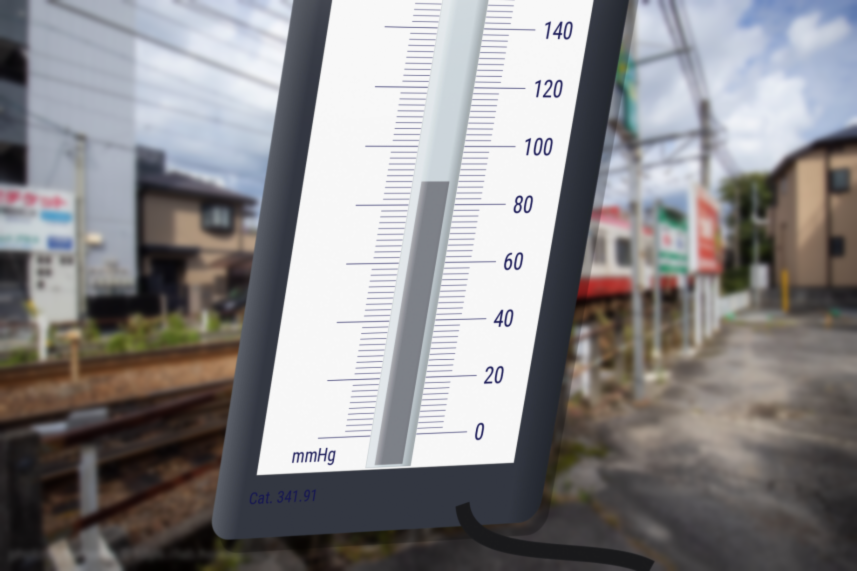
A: 88 mmHg
